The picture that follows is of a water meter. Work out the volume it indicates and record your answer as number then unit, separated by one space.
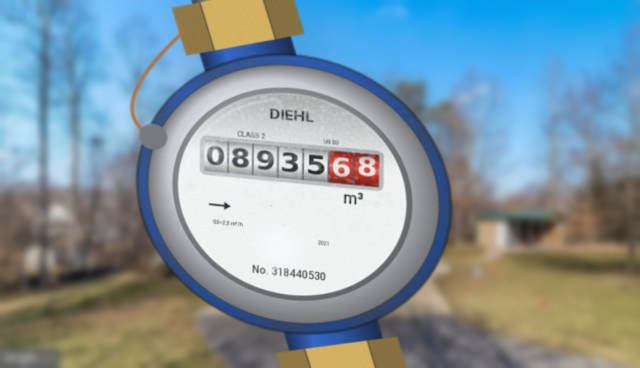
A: 8935.68 m³
